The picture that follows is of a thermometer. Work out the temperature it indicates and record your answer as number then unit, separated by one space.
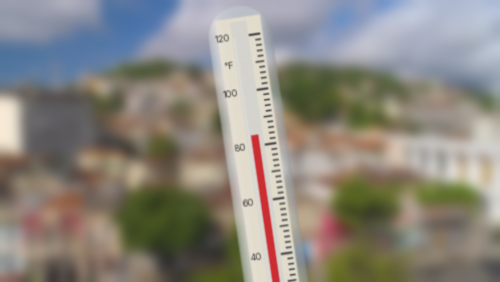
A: 84 °F
